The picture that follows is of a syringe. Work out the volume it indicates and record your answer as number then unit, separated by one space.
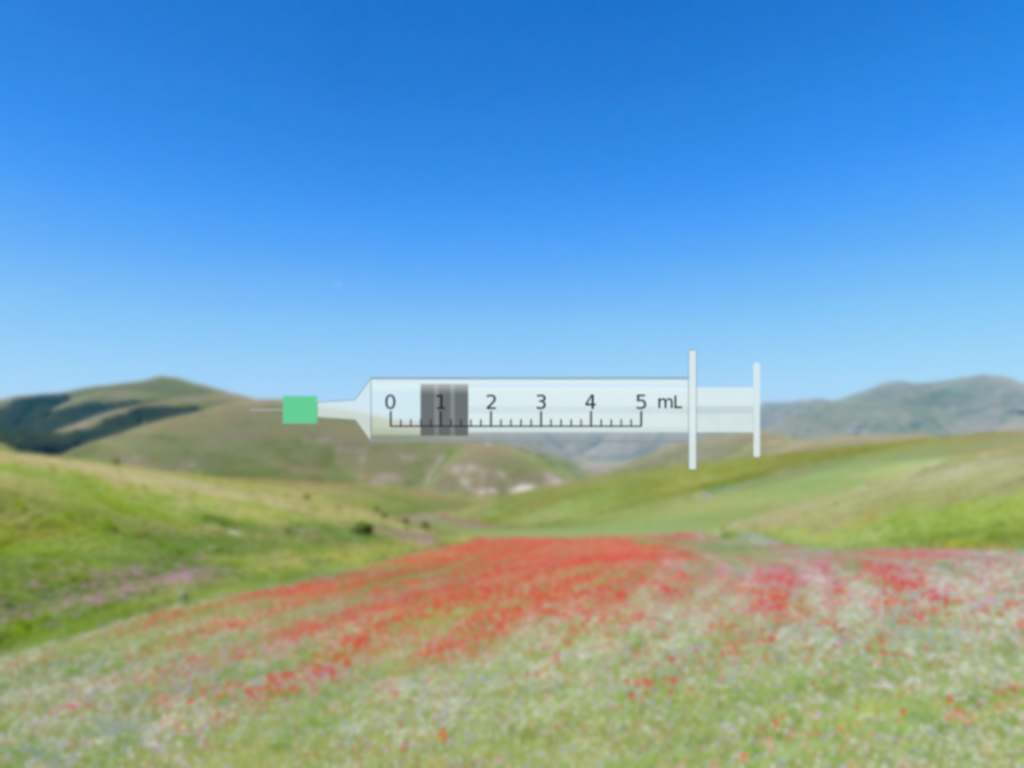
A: 0.6 mL
